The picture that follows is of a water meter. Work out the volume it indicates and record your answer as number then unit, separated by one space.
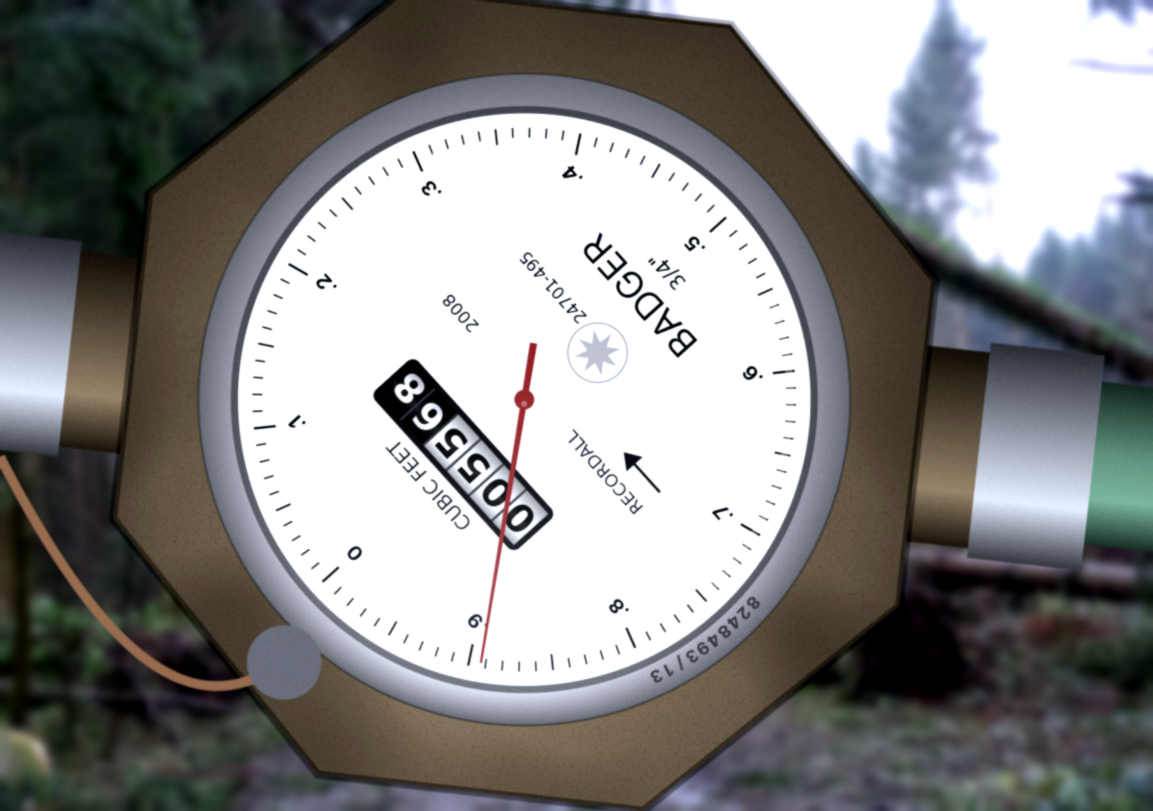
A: 5567.89 ft³
